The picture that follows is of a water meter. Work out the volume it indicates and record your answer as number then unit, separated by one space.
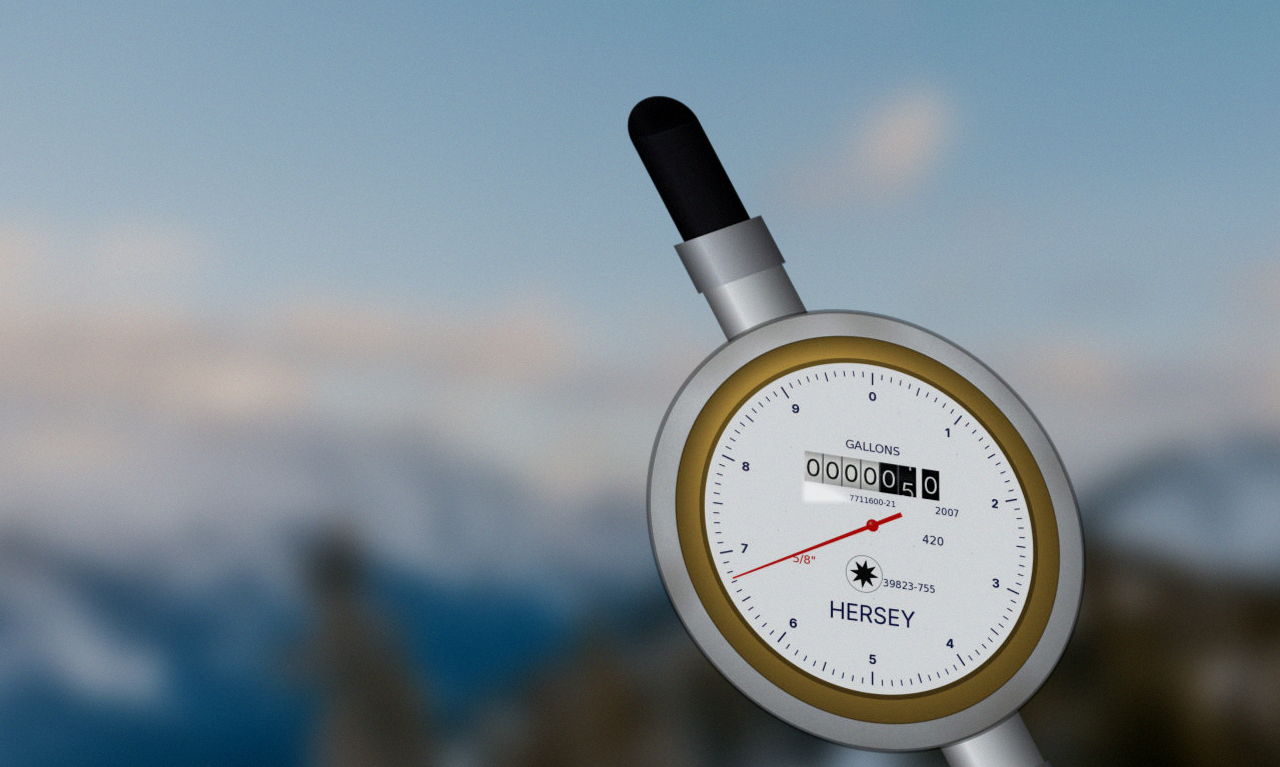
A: 46.7 gal
